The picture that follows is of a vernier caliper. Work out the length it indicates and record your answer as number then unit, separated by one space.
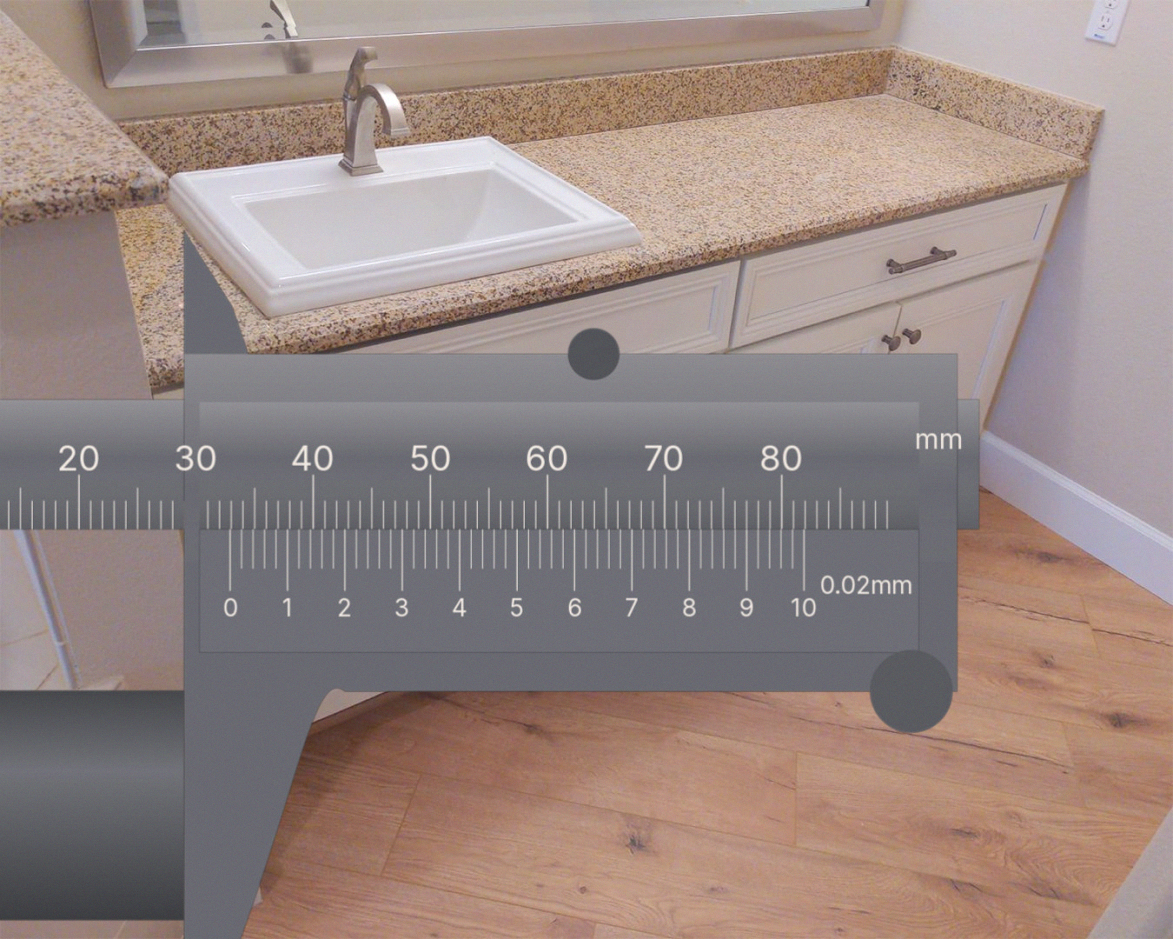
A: 32.9 mm
